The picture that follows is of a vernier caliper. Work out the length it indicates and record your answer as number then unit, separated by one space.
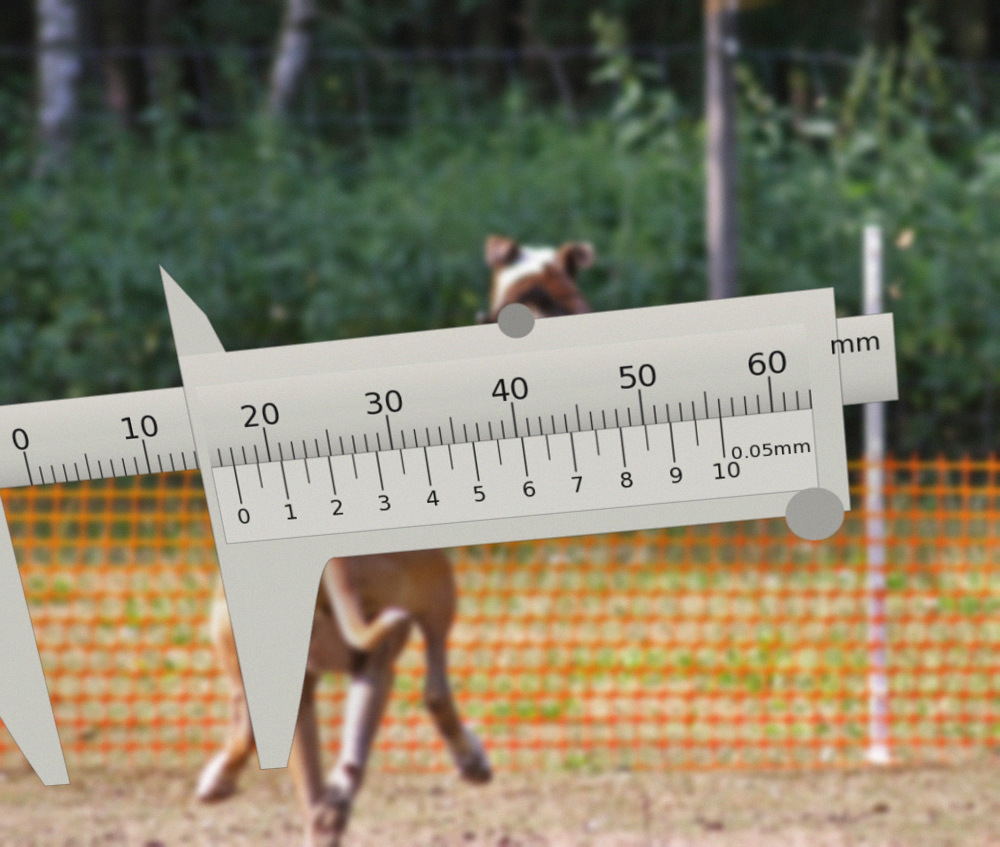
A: 17.0 mm
